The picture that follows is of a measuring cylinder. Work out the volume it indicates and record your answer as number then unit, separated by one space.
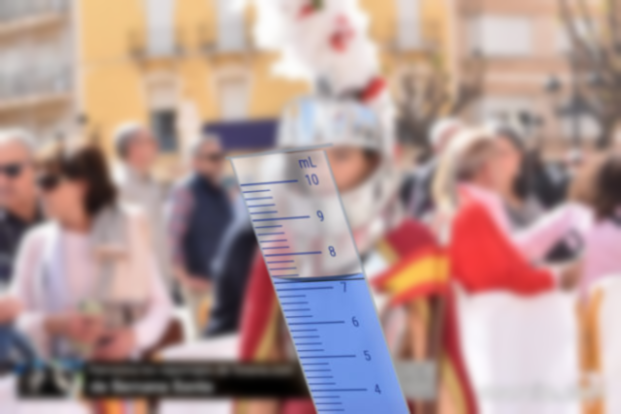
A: 7.2 mL
